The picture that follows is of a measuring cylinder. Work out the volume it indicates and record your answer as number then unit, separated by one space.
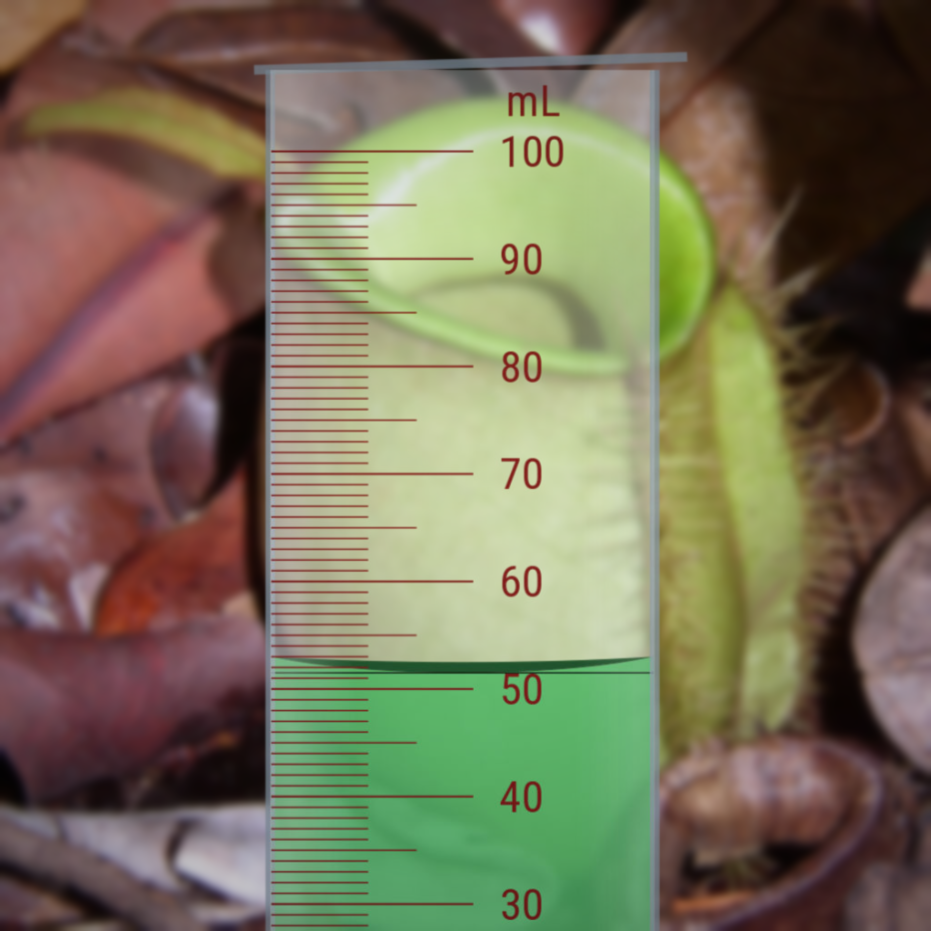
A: 51.5 mL
